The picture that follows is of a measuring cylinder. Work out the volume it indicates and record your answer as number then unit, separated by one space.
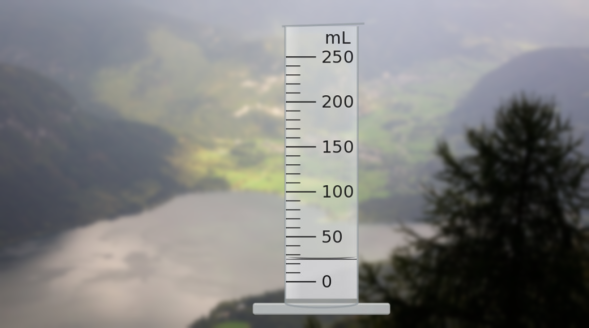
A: 25 mL
